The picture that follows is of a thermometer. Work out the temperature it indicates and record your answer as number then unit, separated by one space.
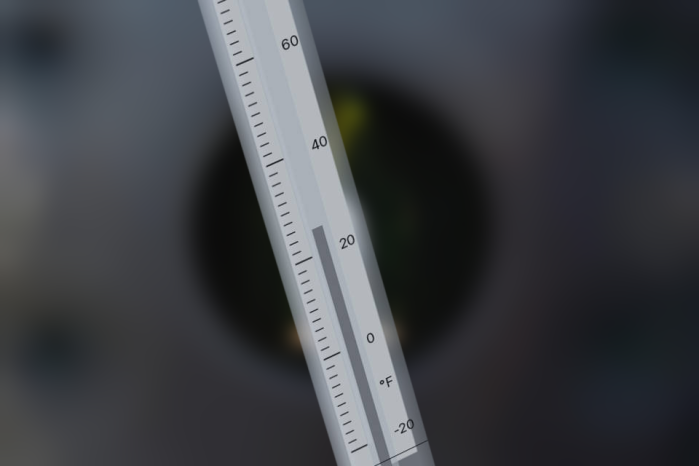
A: 25 °F
